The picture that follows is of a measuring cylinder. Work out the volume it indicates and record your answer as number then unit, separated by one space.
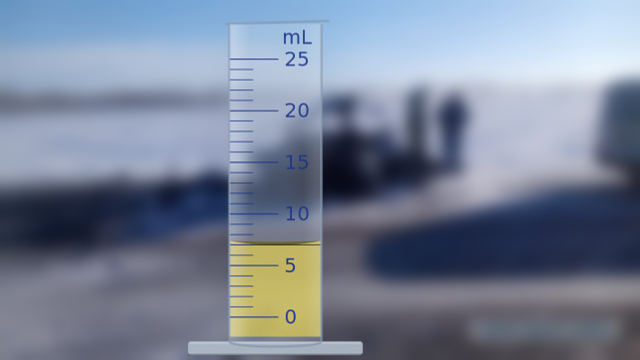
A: 7 mL
